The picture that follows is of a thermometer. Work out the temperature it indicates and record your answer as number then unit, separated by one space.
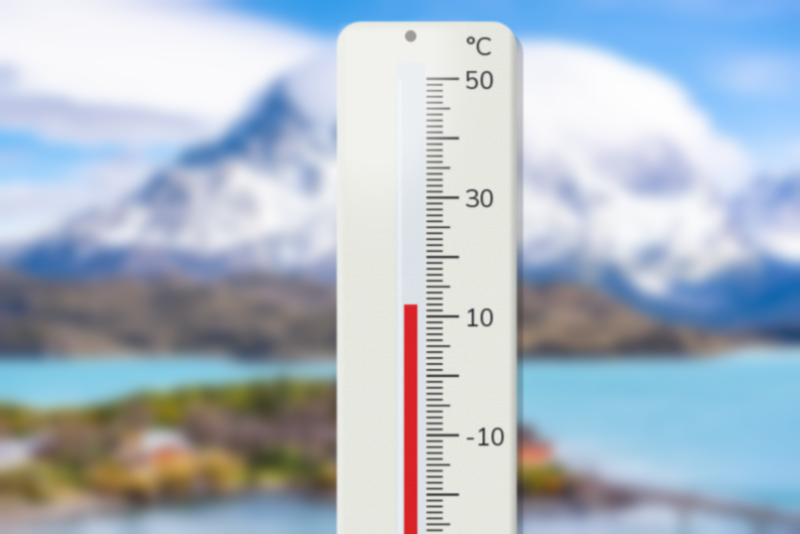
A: 12 °C
